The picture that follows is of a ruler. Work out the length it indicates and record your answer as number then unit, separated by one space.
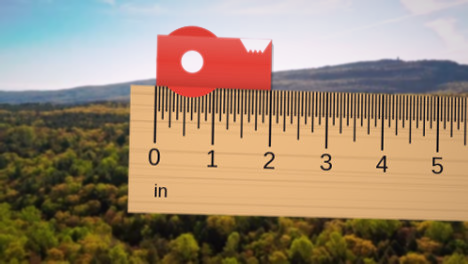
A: 2 in
